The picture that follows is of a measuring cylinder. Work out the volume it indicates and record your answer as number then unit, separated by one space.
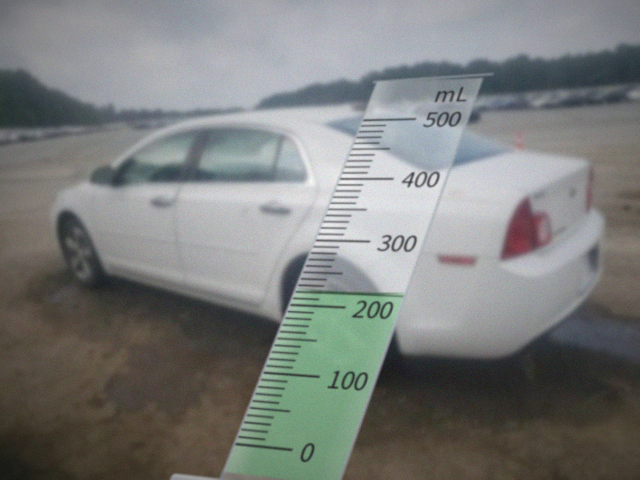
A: 220 mL
